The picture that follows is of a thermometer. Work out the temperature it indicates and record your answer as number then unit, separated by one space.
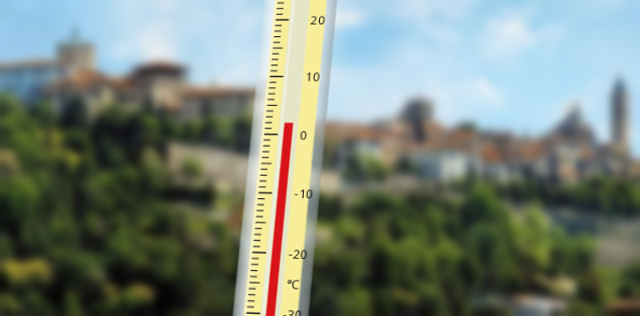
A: 2 °C
